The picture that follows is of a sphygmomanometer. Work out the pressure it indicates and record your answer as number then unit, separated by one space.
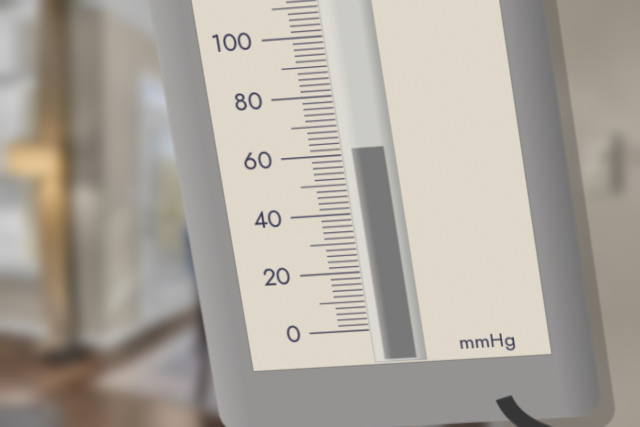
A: 62 mmHg
